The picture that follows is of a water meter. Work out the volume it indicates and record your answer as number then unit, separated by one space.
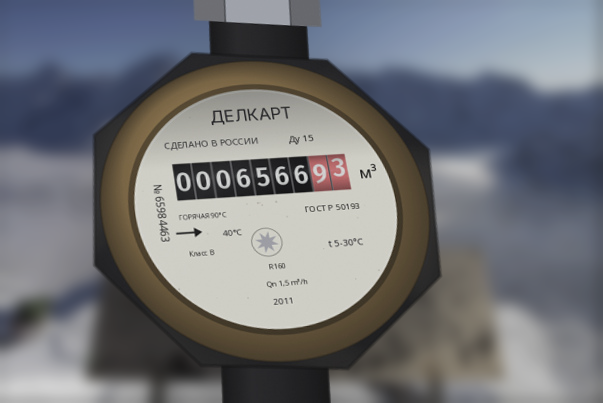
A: 6566.93 m³
